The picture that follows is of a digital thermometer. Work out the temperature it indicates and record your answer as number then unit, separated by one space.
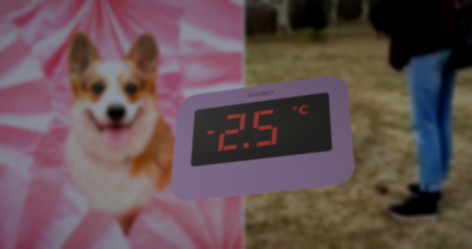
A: -2.5 °C
